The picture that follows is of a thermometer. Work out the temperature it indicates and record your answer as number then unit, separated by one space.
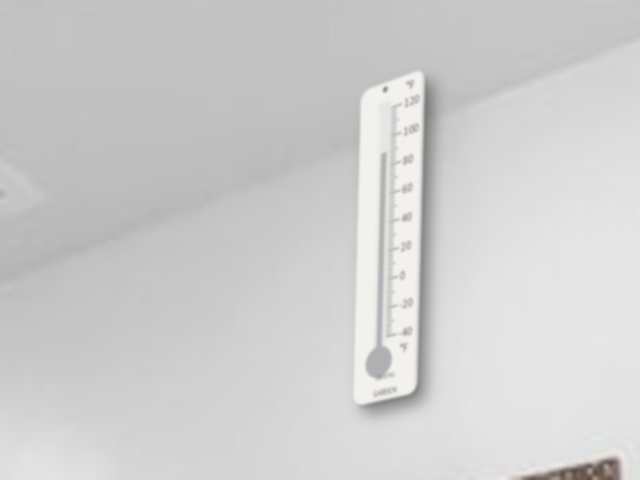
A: 90 °F
